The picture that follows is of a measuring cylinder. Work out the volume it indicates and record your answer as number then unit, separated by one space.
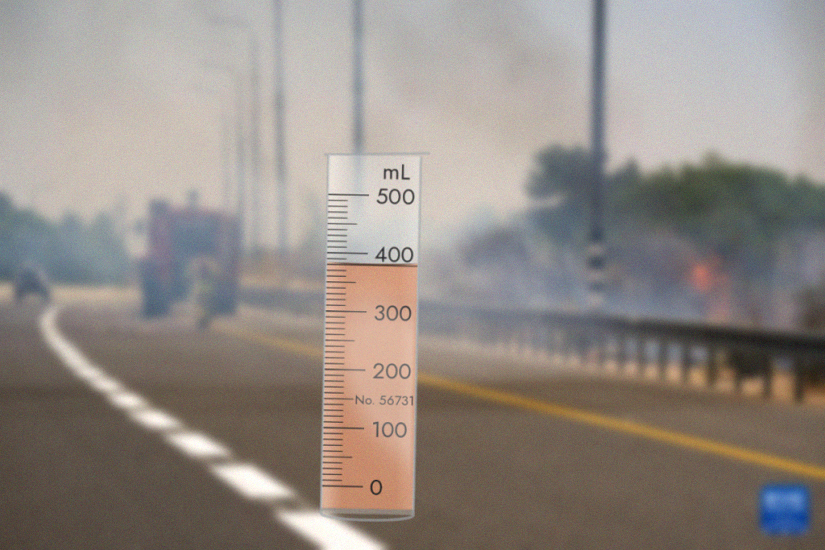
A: 380 mL
